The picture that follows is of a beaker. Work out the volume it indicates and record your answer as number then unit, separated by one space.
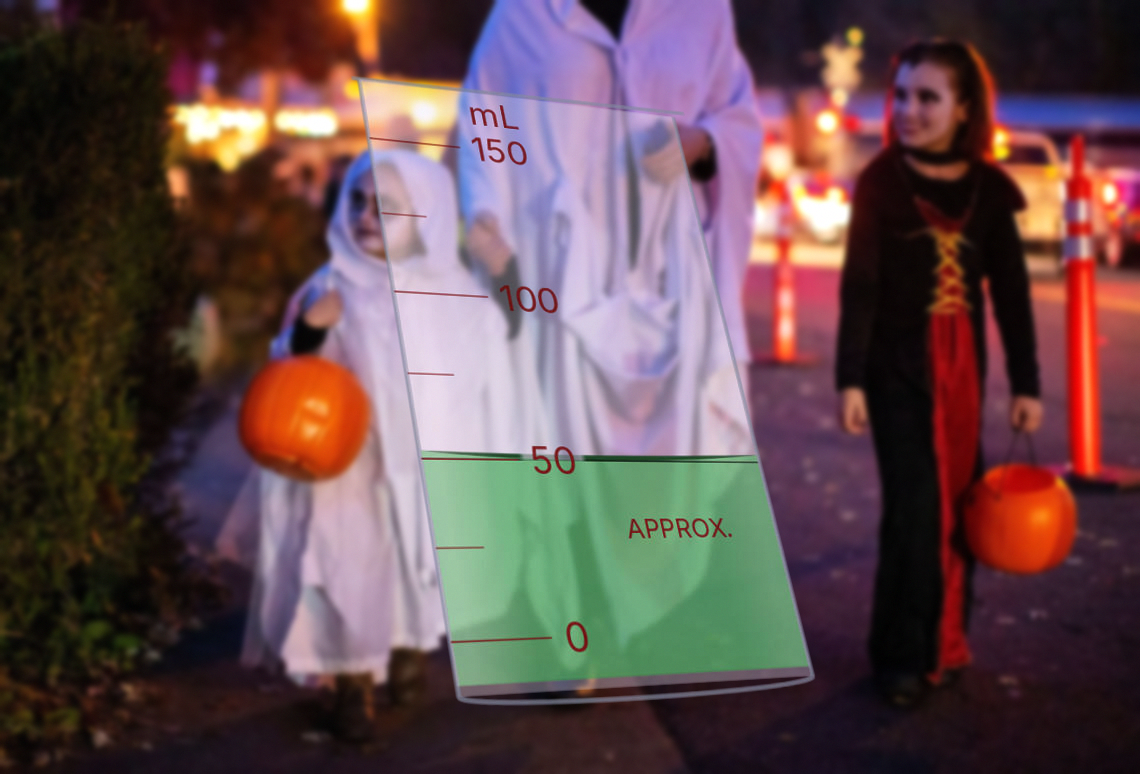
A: 50 mL
